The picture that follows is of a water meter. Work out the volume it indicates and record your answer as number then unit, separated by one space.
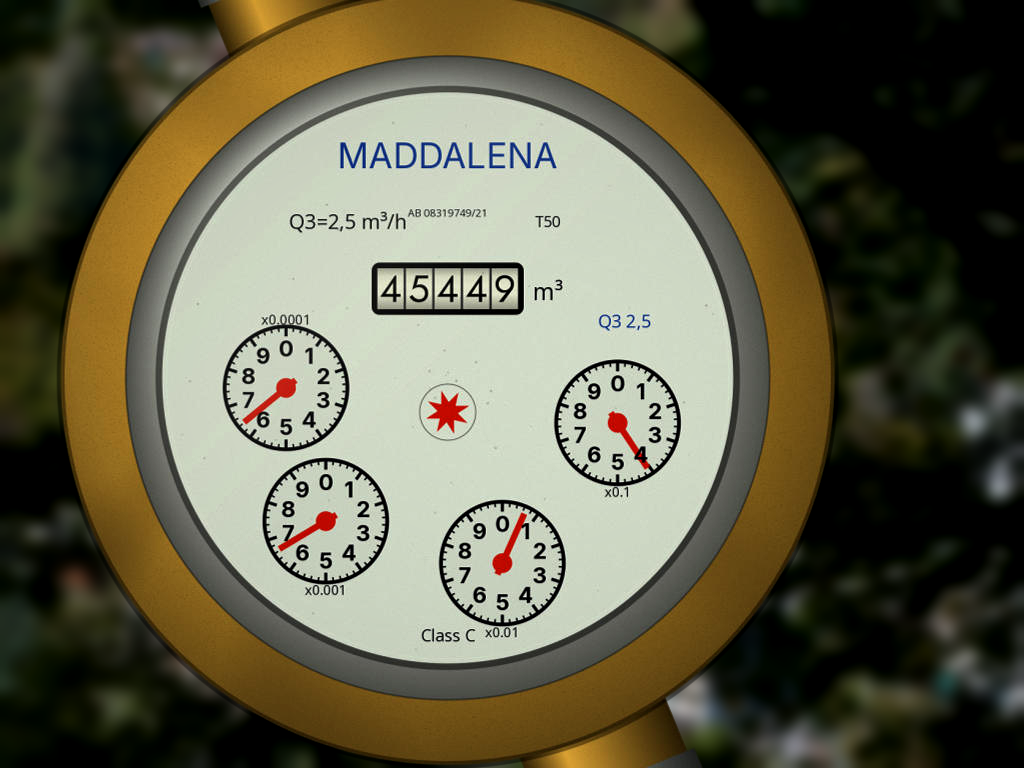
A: 45449.4066 m³
